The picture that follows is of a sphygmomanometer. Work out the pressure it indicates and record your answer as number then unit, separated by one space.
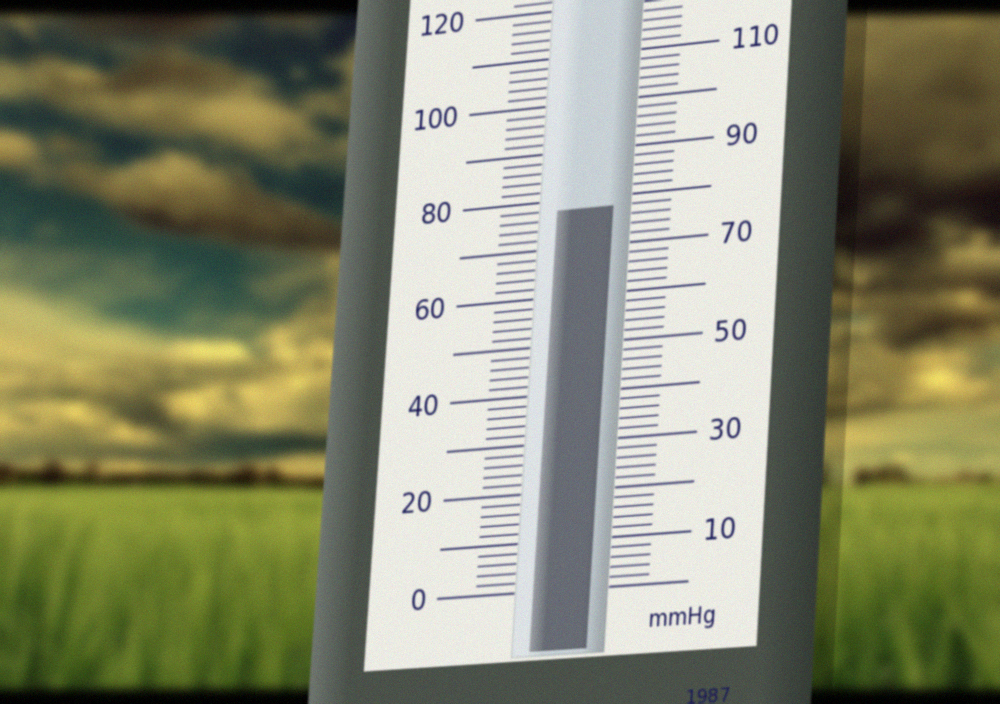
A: 78 mmHg
